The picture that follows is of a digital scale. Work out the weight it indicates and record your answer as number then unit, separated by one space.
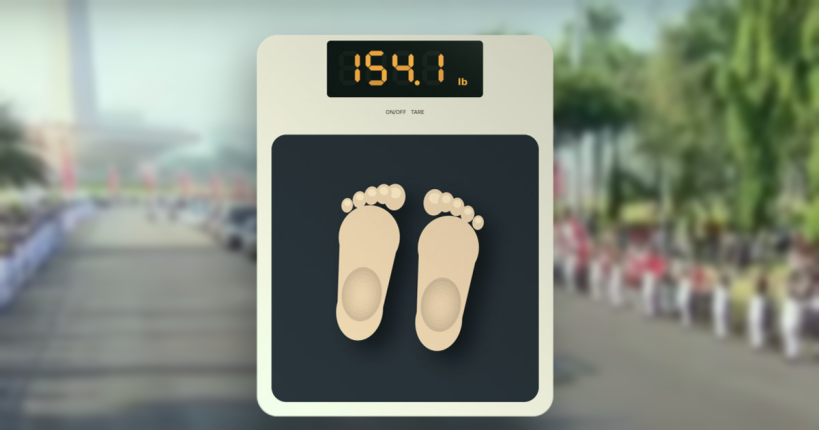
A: 154.1 lb
